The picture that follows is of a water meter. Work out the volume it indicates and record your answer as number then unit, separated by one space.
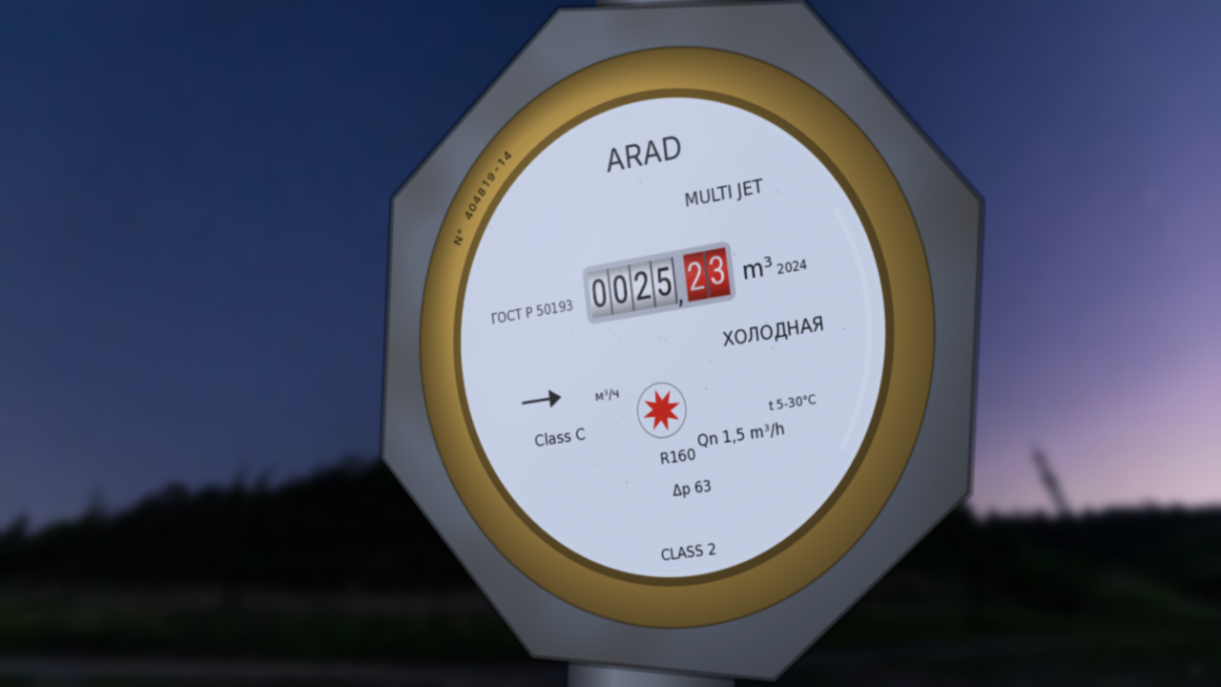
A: 25.23 m³
